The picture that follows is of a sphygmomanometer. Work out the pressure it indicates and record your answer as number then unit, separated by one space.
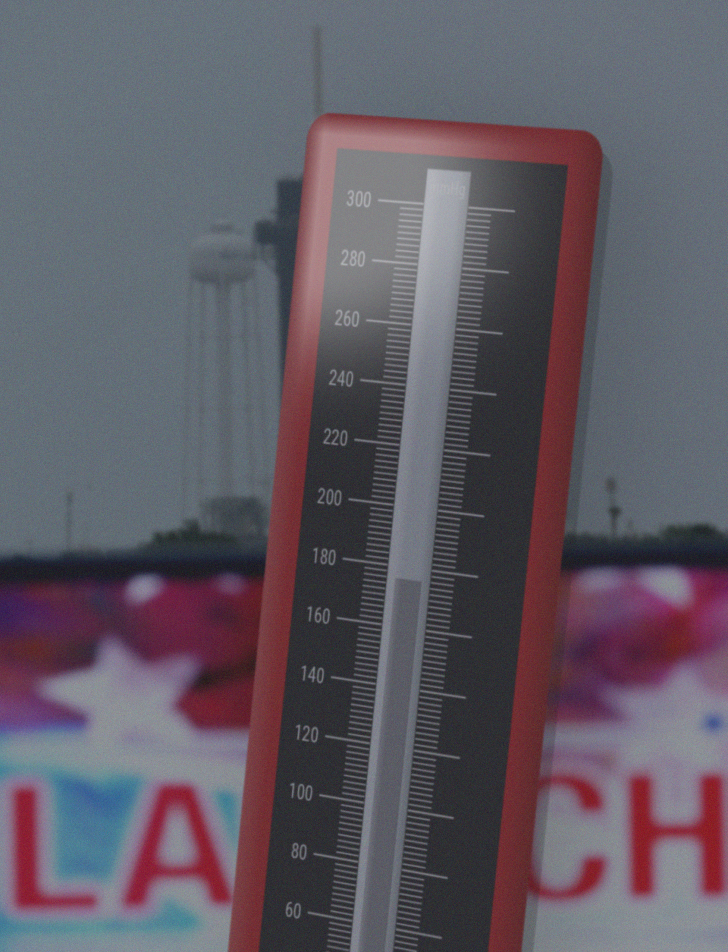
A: 176 mmHg
